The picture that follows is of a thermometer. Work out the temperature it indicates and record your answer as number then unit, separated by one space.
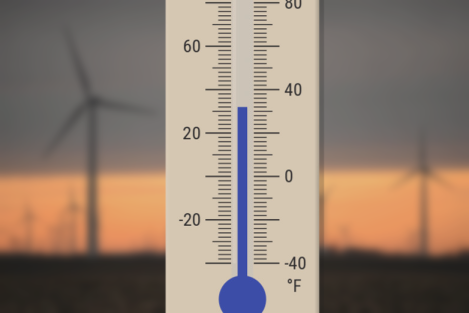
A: 32 °F
